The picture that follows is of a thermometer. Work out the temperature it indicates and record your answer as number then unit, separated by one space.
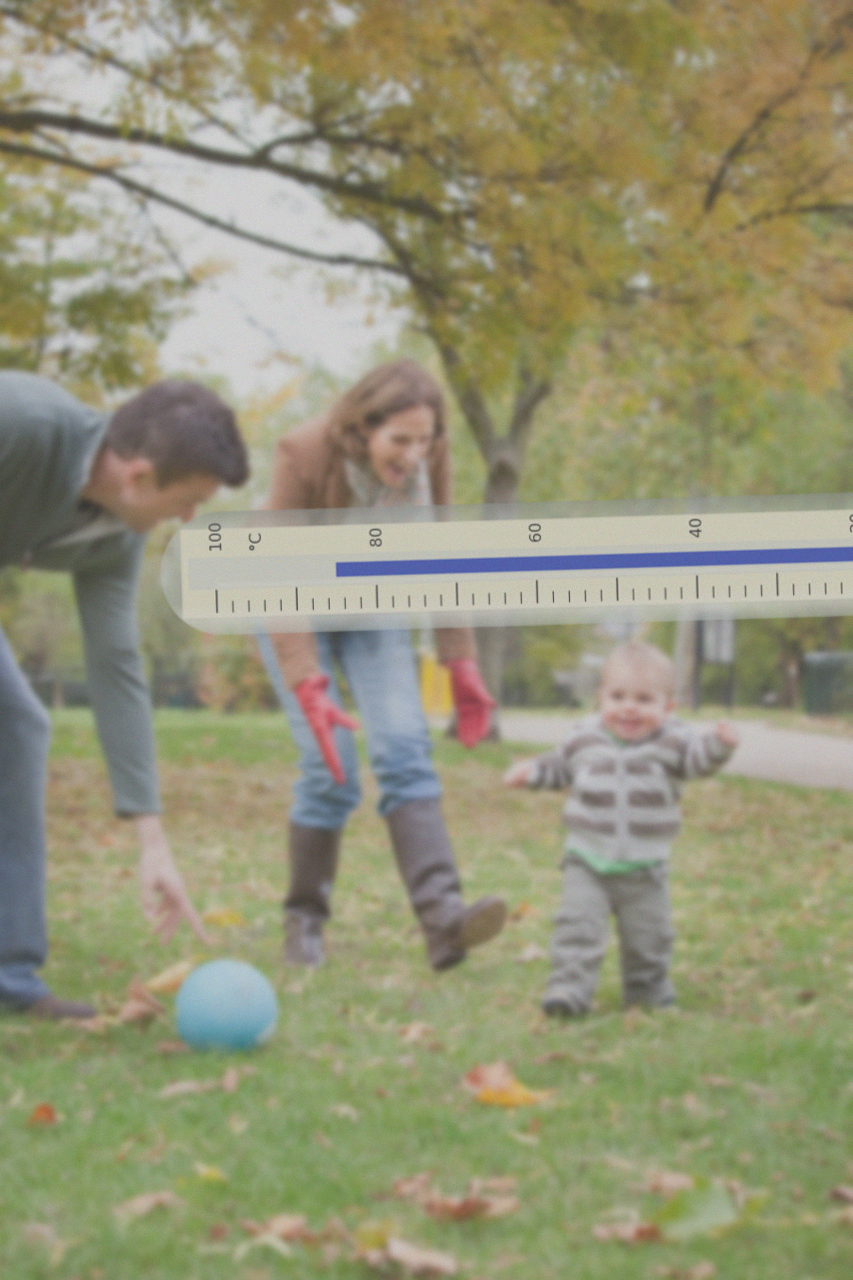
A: 85 °C
